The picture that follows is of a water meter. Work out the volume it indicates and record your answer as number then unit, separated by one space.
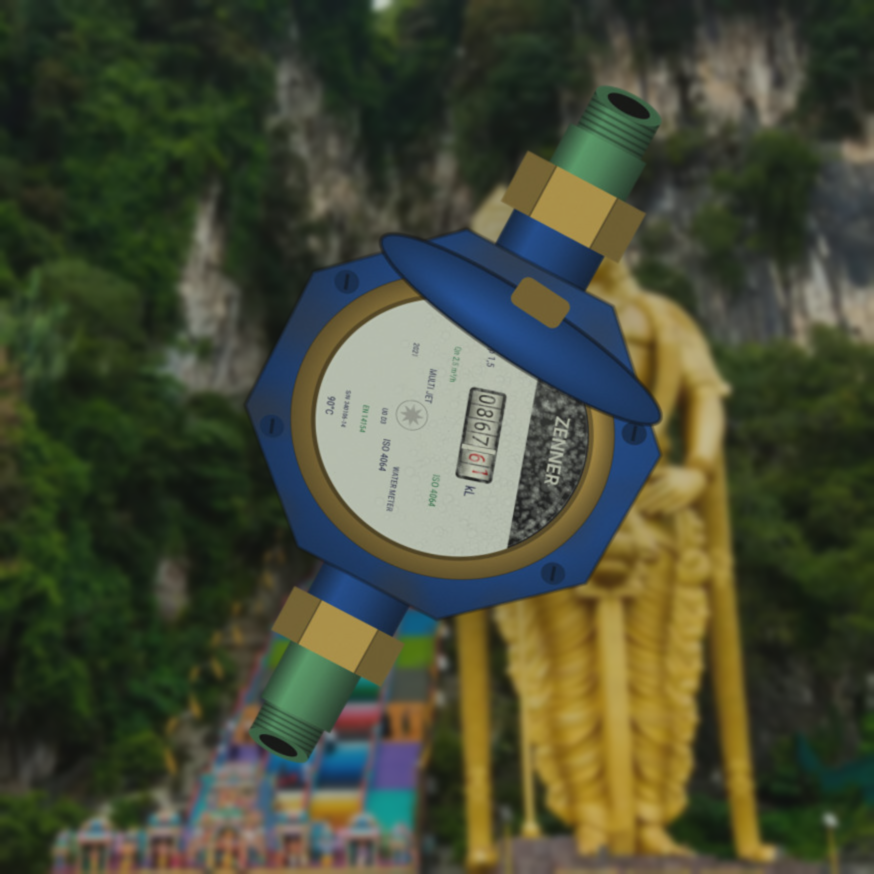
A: 867.61 kL
